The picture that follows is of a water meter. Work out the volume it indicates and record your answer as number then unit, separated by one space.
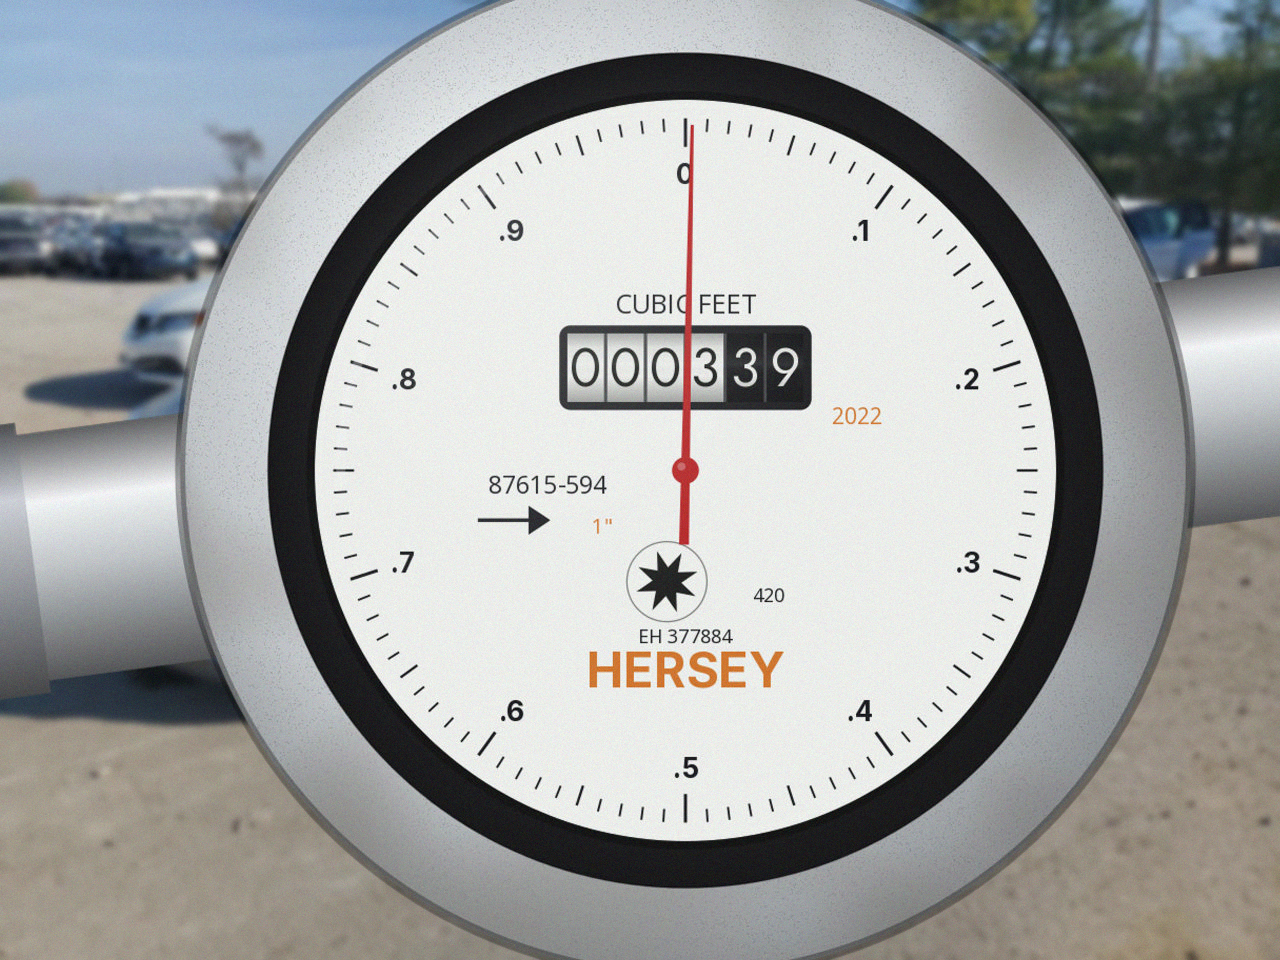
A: 339.00 ft³
